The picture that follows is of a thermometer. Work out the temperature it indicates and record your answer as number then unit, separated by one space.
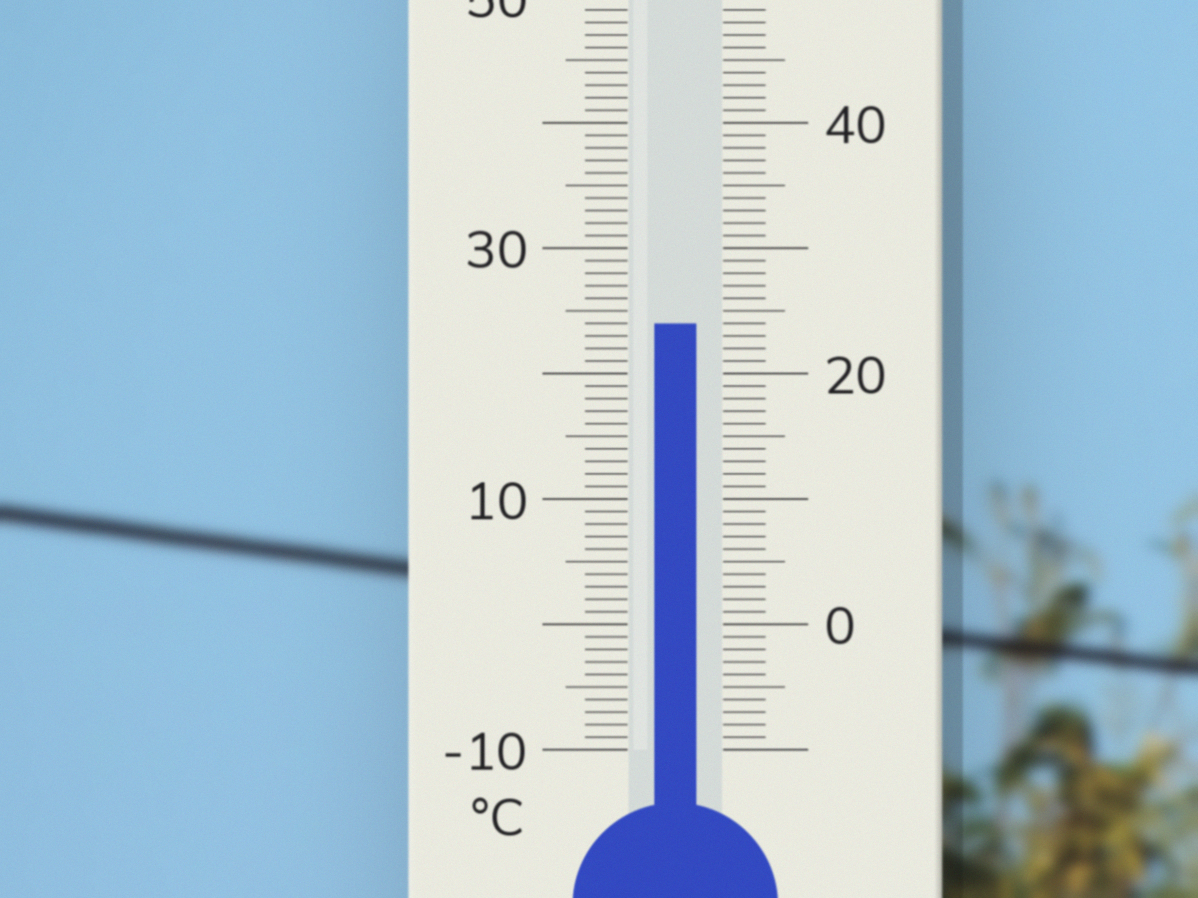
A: 24 °C
